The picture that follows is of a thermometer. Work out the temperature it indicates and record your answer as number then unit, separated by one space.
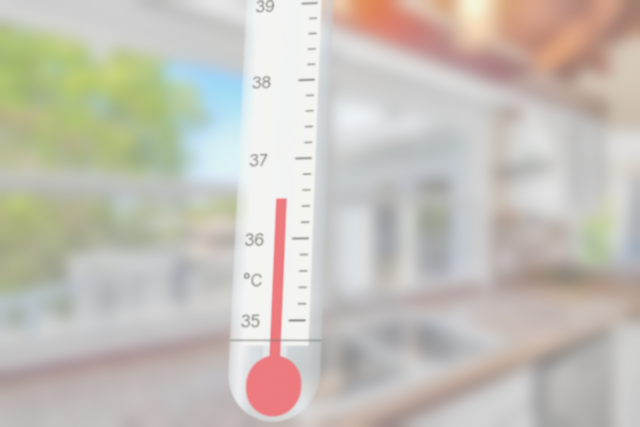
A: 36.5 °C
